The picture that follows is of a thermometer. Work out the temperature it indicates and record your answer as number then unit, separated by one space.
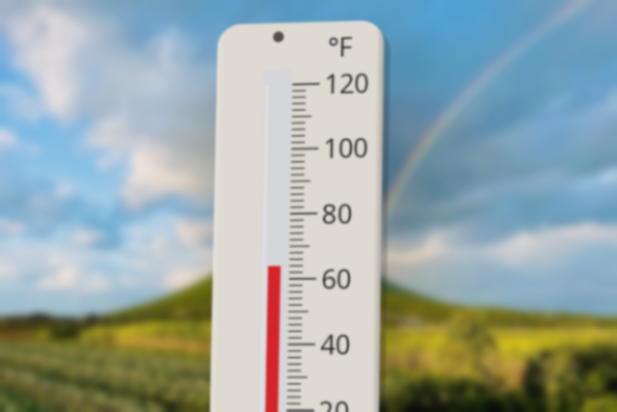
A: 64 °F
